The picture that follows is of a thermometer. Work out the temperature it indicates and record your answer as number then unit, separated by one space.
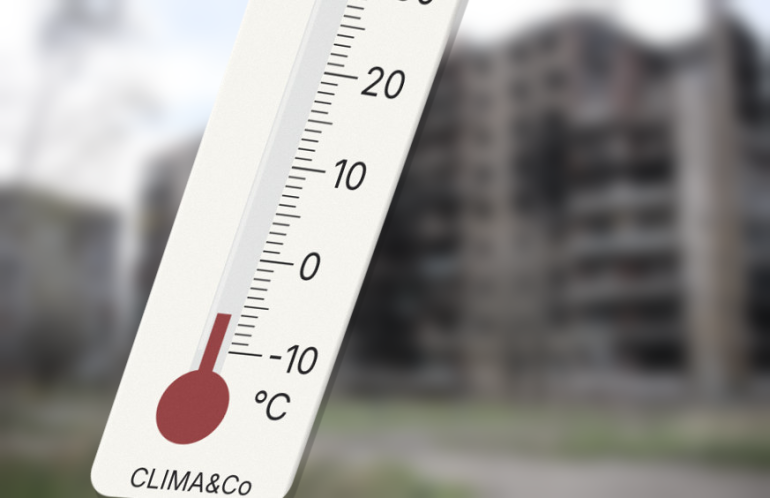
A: -6 °C
